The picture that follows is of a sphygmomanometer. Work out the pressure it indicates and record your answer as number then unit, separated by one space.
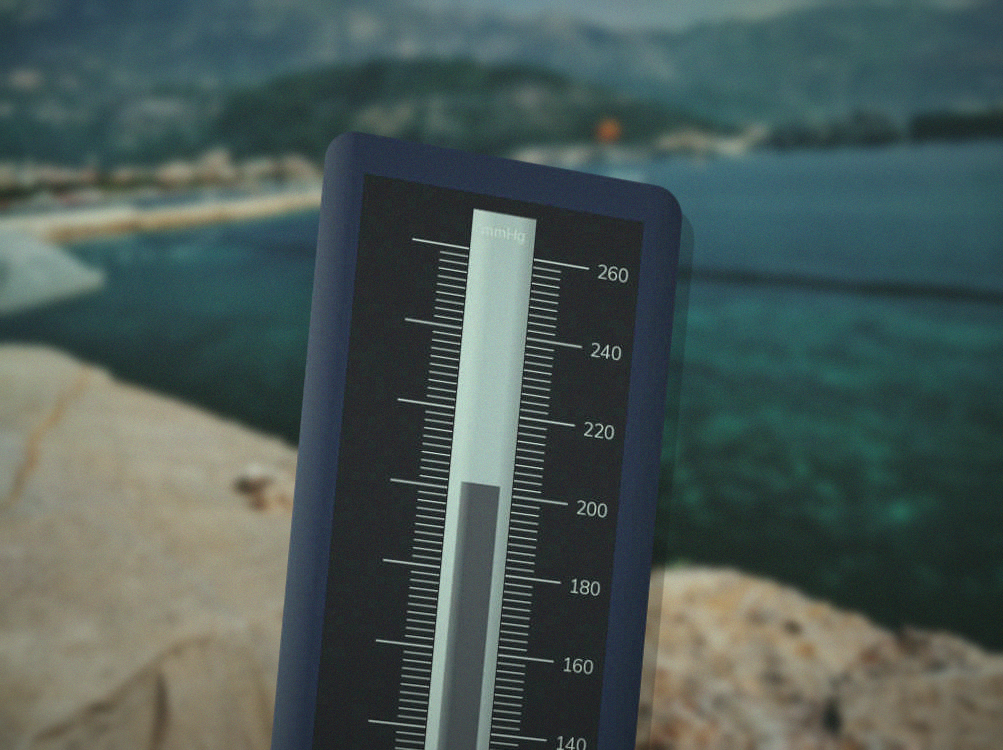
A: 202 mmHg
